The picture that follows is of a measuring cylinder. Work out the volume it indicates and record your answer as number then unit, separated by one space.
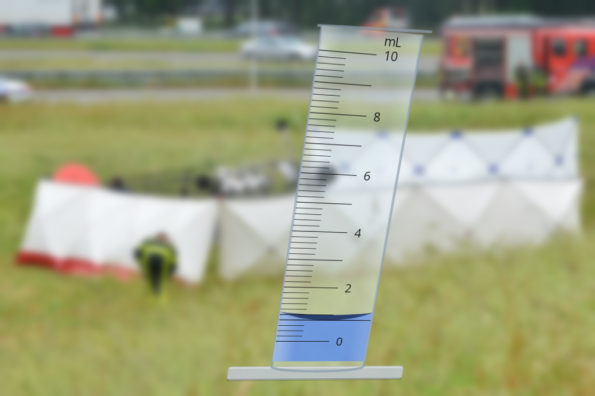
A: 0.8 mL
